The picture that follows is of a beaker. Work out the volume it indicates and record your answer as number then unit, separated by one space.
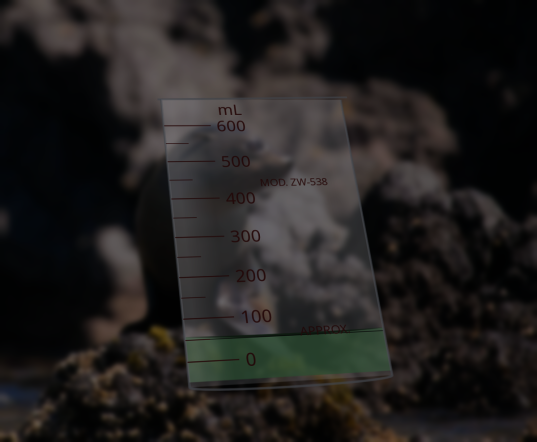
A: 50 mL
